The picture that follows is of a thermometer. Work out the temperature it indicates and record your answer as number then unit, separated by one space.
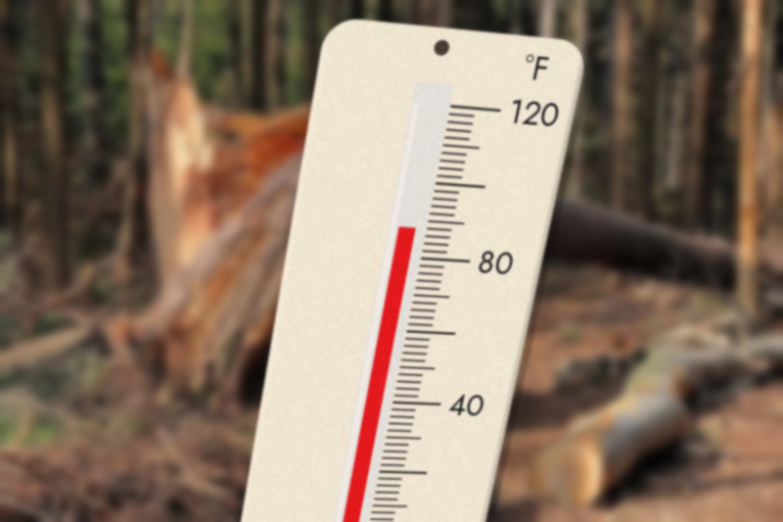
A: 88 °F
